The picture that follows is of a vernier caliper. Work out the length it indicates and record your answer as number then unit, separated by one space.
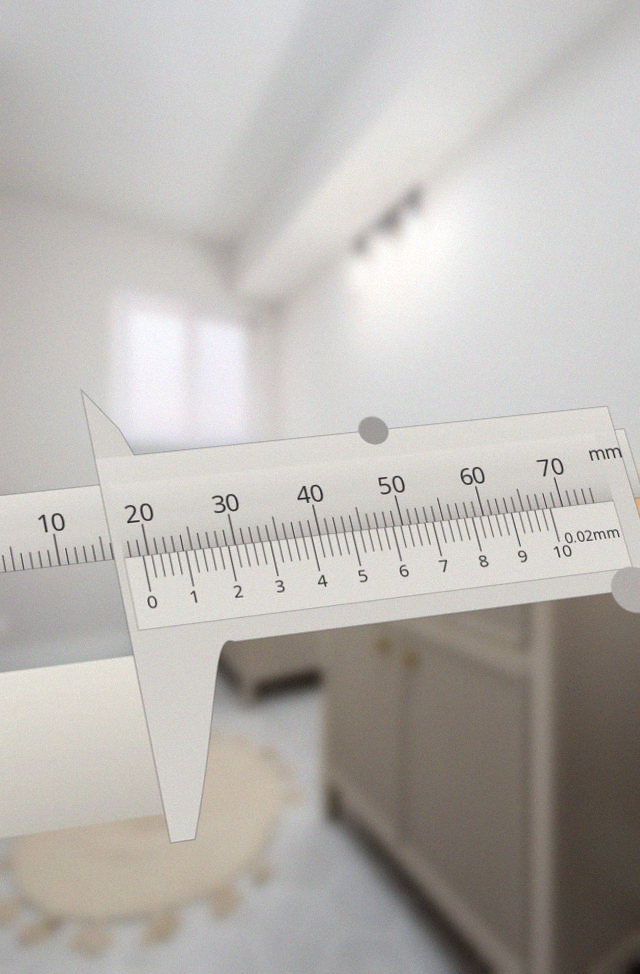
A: 19.4 mm
